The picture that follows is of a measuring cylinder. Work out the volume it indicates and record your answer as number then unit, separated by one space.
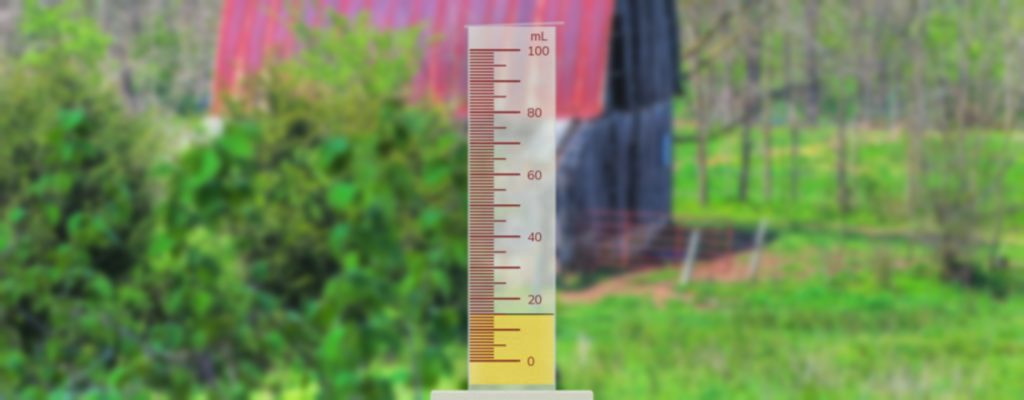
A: 15 mL
